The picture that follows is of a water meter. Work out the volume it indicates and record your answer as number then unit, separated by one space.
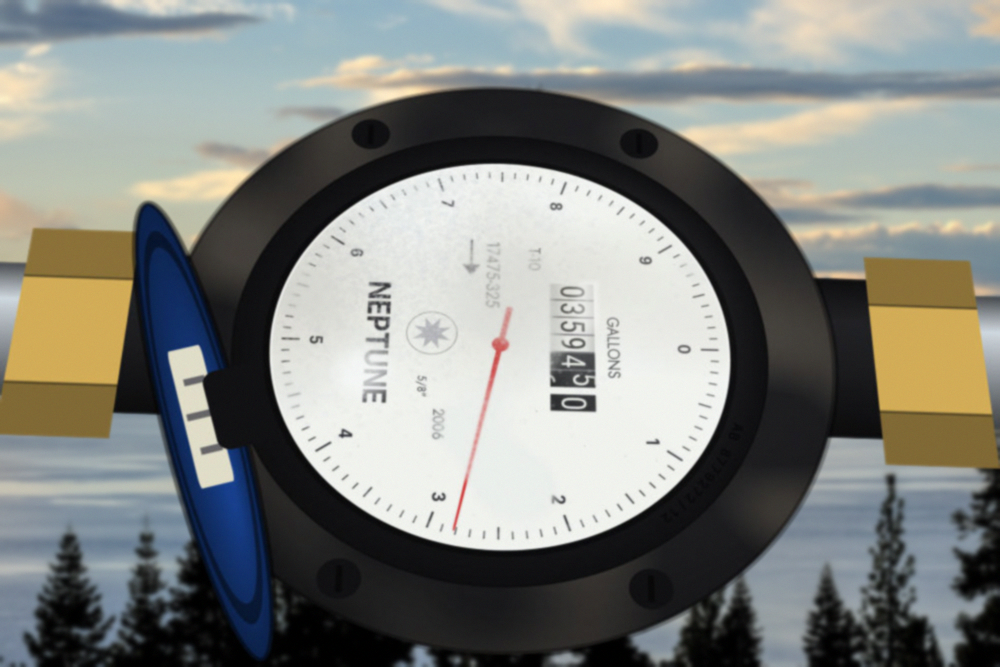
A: 359452.8 gal
